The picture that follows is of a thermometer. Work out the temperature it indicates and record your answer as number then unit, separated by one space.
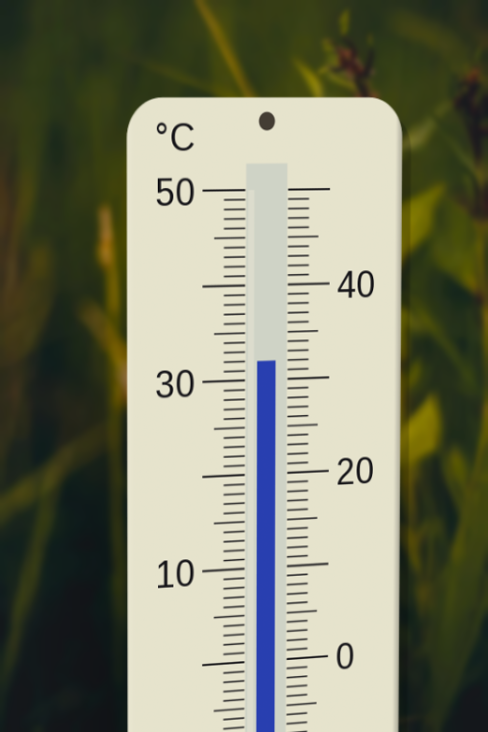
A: 32 °C
